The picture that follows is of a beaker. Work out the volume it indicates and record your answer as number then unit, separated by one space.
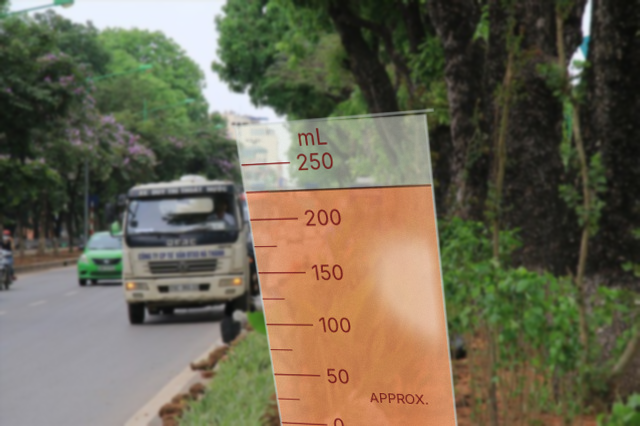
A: 225 mL
